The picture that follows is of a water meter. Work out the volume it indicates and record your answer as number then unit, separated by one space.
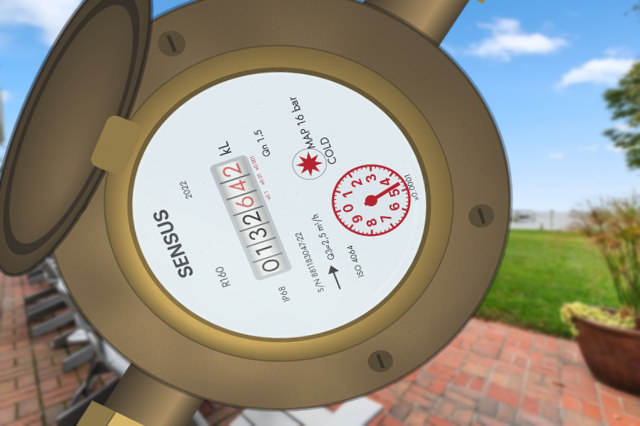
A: 132.6424 kL
